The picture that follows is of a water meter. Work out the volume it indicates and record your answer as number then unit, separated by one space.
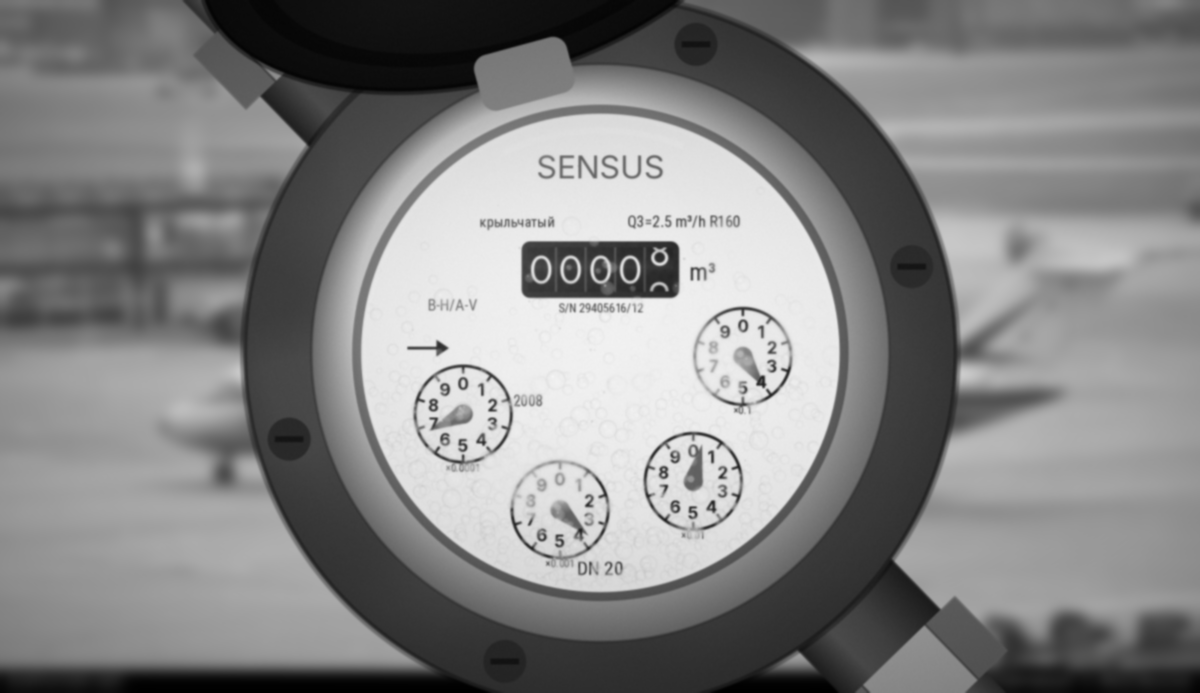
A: 8.4036 m³
